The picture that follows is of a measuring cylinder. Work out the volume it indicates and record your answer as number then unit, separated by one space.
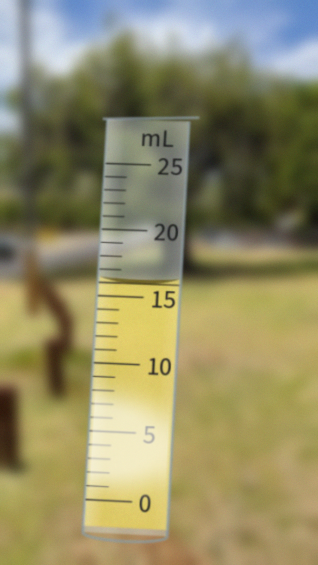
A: 16 mL
